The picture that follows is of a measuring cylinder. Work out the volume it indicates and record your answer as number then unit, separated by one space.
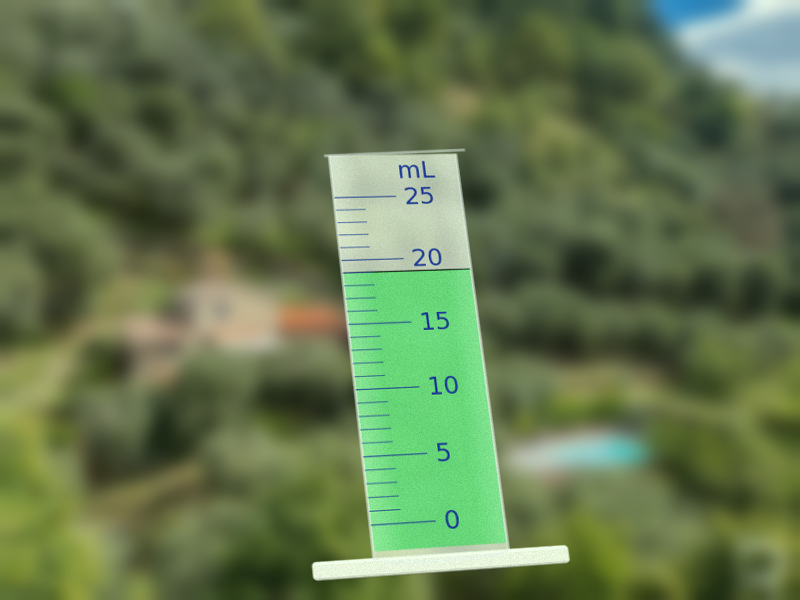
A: 19 mL
